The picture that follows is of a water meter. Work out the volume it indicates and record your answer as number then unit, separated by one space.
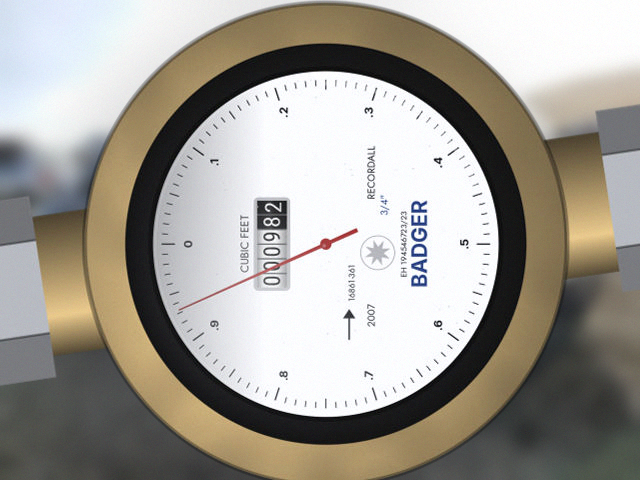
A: 981.93 ft³
